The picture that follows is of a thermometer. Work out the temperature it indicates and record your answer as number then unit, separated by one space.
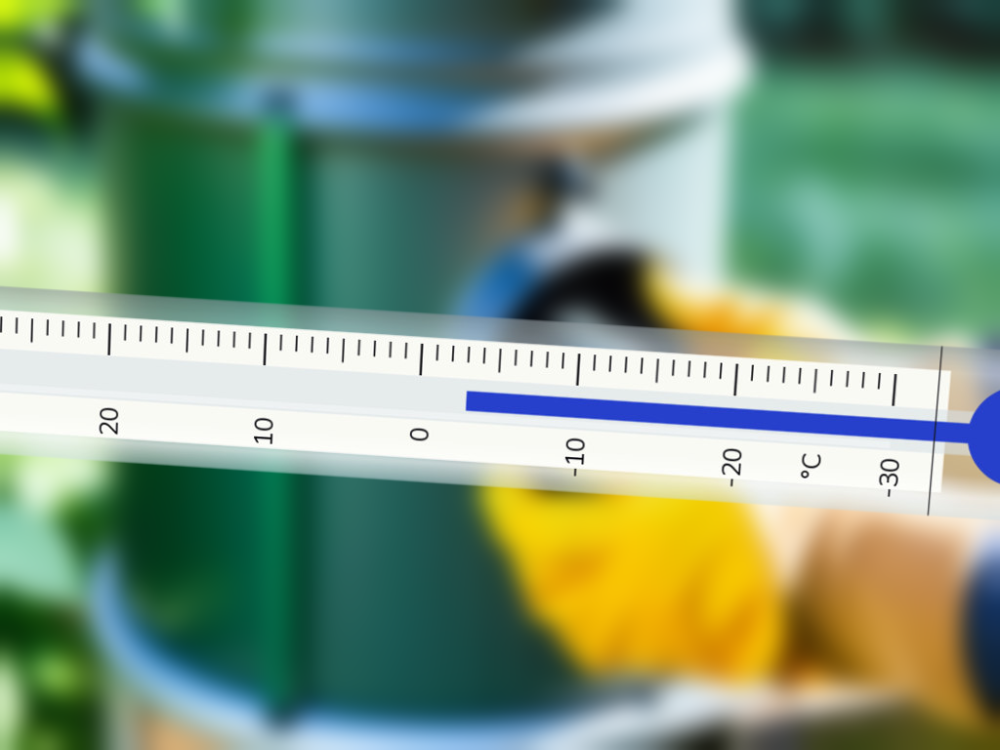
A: -3 °C
